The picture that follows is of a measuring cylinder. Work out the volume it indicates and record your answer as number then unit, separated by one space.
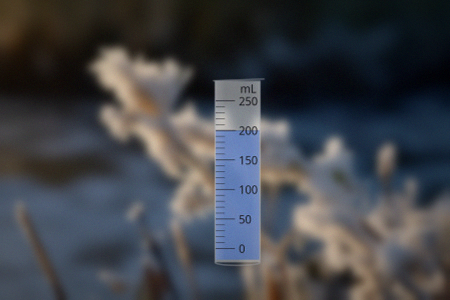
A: 200 mL
